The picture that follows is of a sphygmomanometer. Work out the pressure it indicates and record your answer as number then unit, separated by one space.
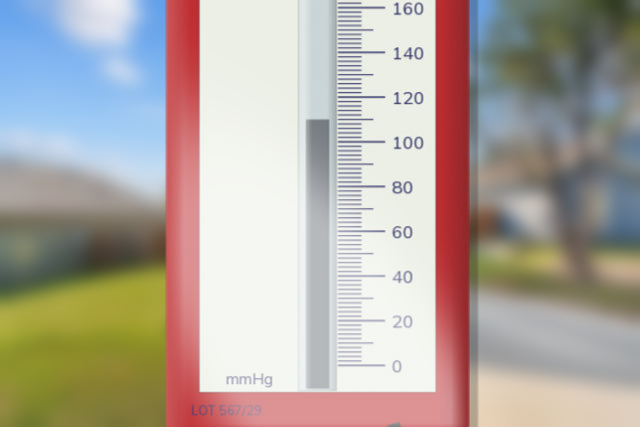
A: 110 mmHg
